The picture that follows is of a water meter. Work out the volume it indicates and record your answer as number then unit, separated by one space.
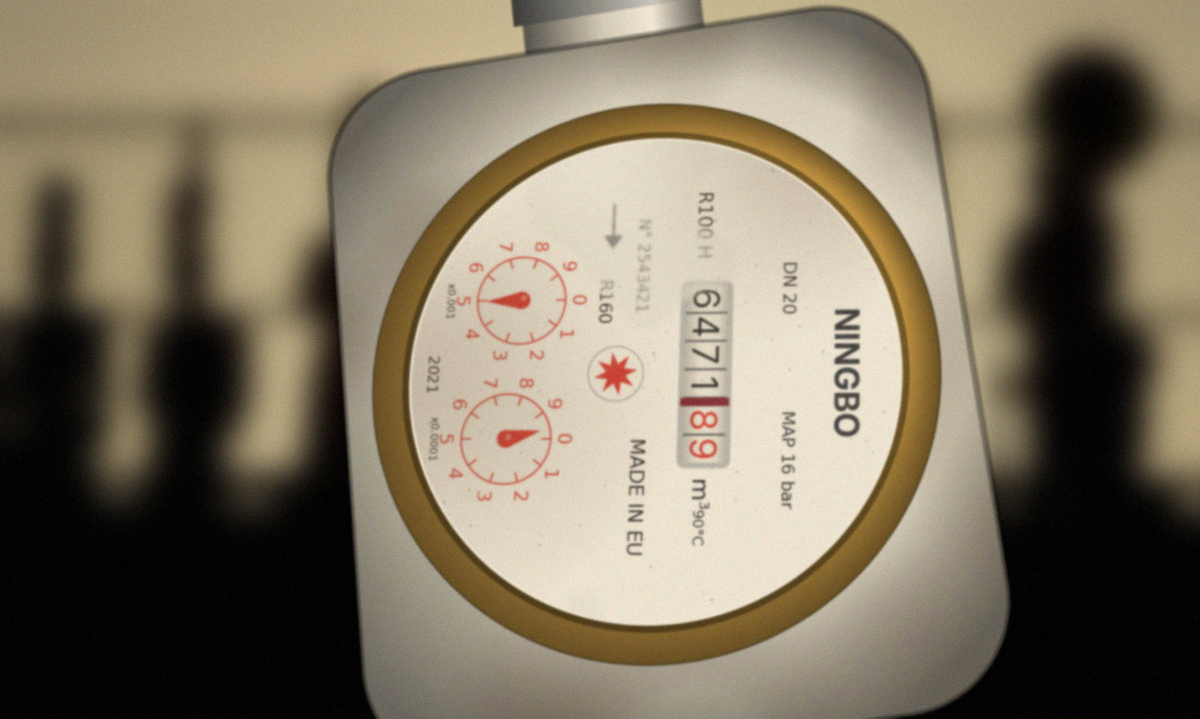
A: 6471.8949 m³
